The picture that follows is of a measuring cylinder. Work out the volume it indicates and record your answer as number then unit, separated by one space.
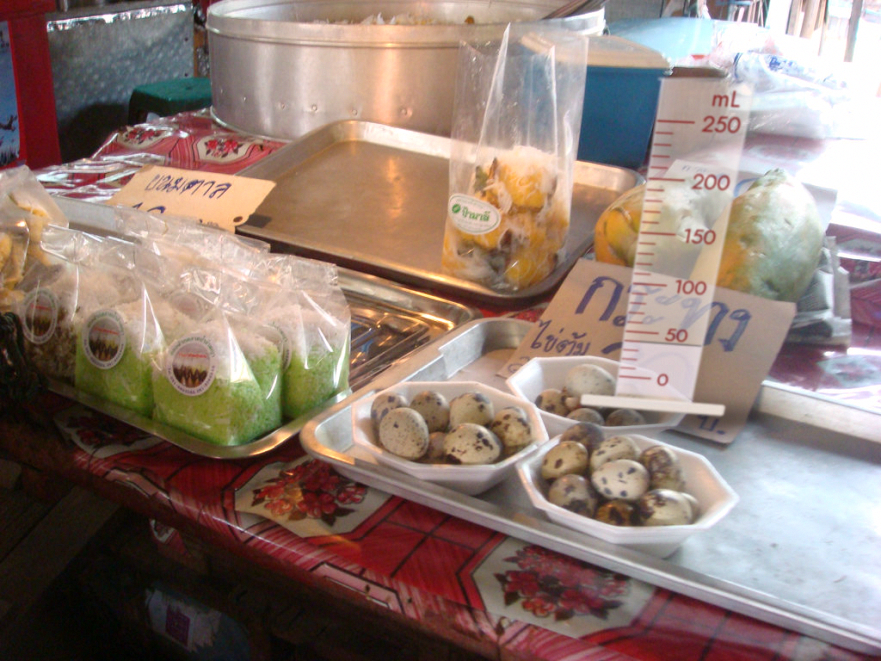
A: 40 mL
